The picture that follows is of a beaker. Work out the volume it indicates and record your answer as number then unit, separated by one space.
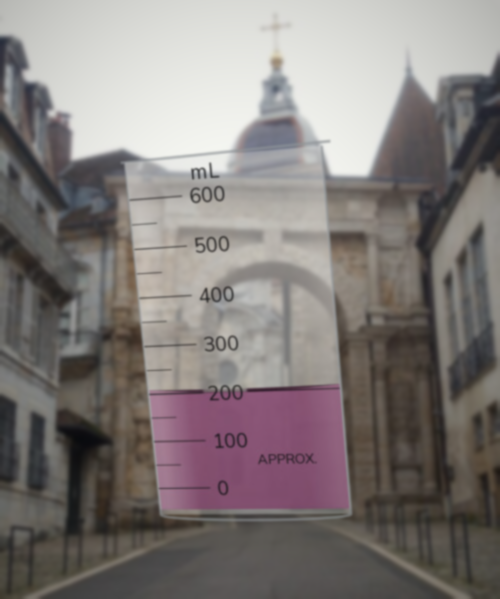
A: 200 mL
